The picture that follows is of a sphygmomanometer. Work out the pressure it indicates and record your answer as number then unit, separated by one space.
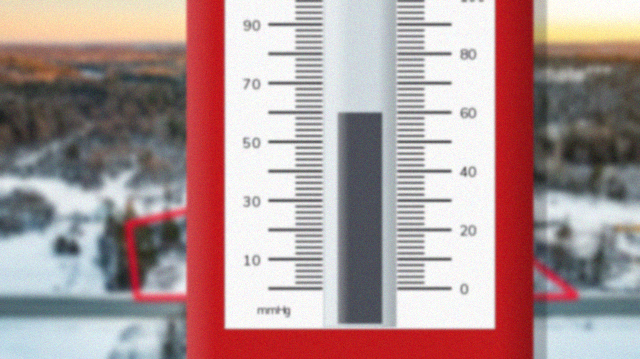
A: 60 mmHg
